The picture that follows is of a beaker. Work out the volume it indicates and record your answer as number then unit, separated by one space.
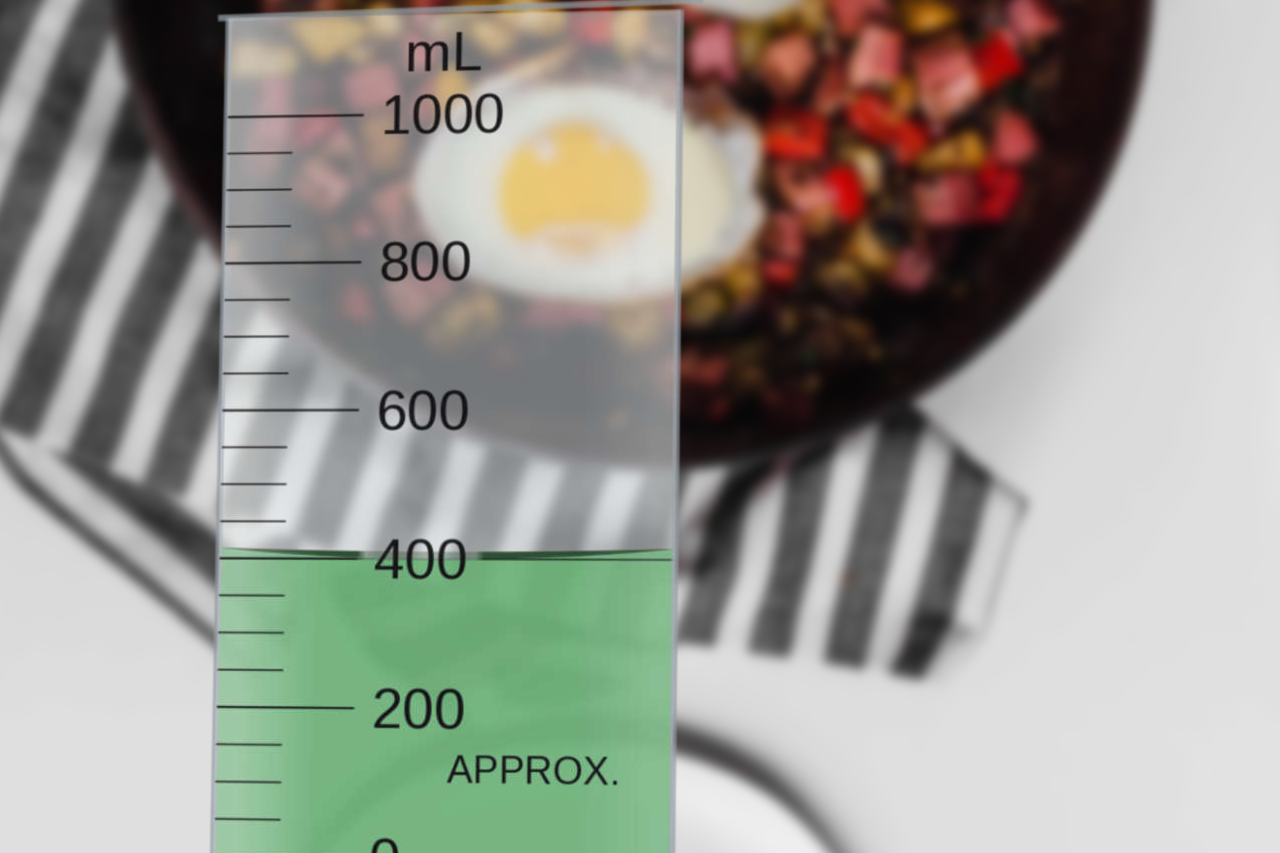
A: 400 mL
